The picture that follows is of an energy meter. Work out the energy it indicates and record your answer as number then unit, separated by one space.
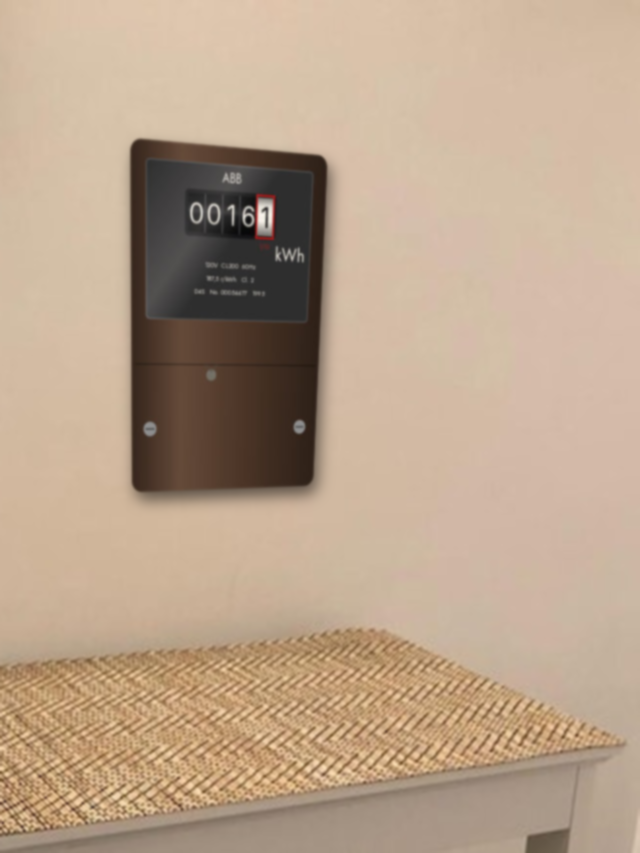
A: 16.1 kWh
